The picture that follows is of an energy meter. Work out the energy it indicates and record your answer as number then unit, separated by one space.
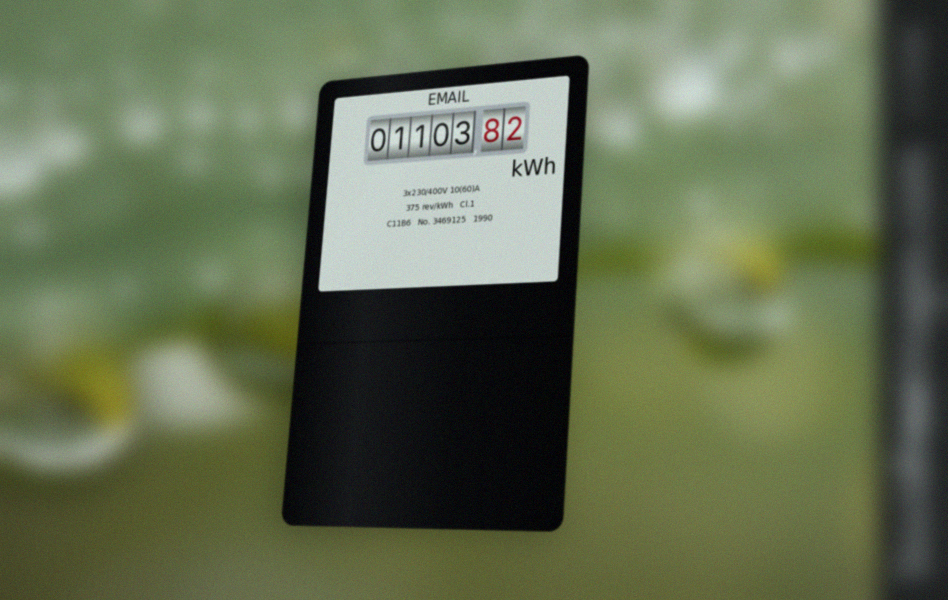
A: 1103.82 kWh
